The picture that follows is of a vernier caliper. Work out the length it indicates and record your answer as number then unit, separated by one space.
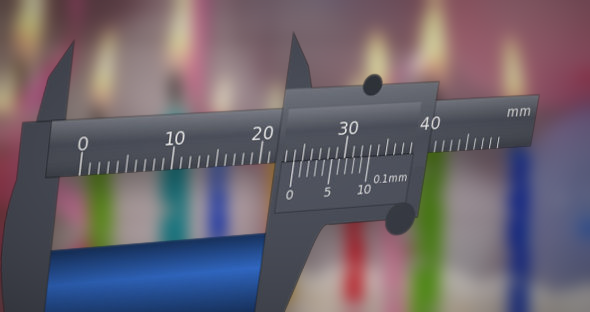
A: 24.0 mm
